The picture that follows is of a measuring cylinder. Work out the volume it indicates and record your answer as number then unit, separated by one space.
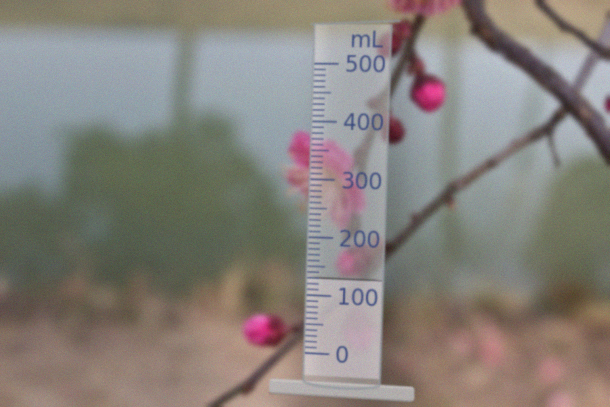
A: 130 mL
